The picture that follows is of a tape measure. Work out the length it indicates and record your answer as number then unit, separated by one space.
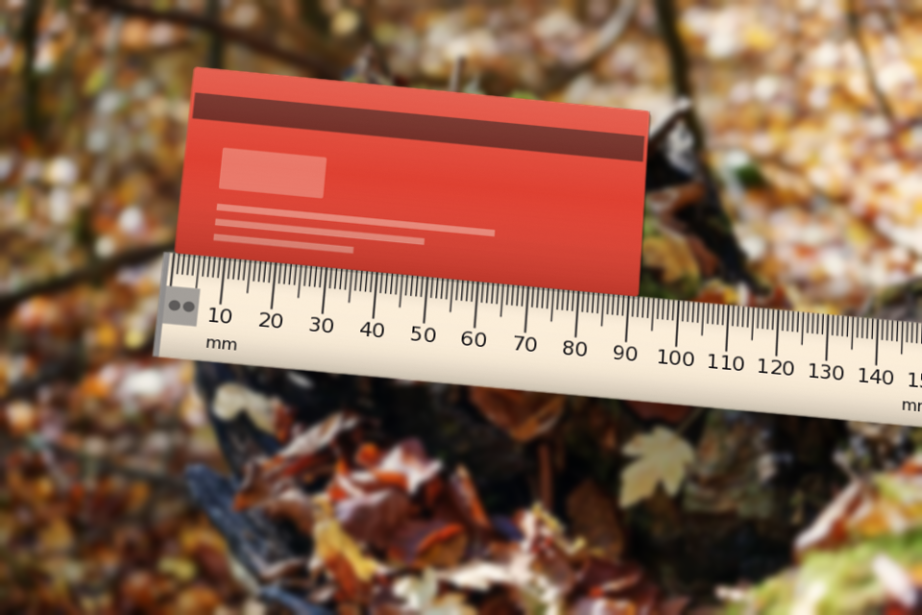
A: 92 mm
